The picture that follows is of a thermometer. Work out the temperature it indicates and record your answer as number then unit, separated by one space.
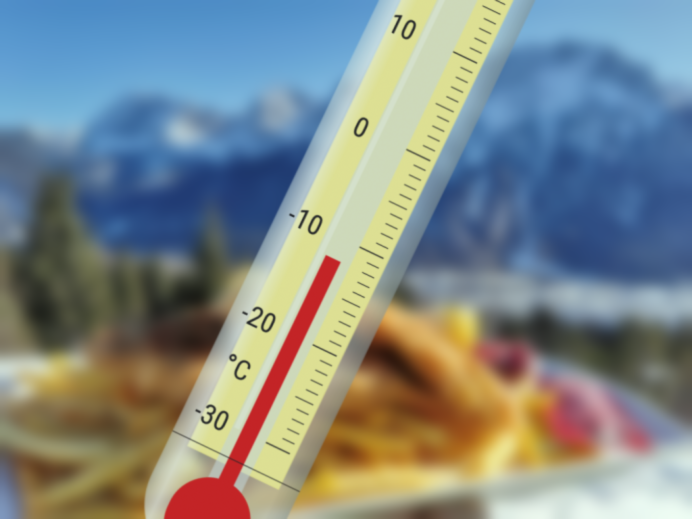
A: -12 °C
